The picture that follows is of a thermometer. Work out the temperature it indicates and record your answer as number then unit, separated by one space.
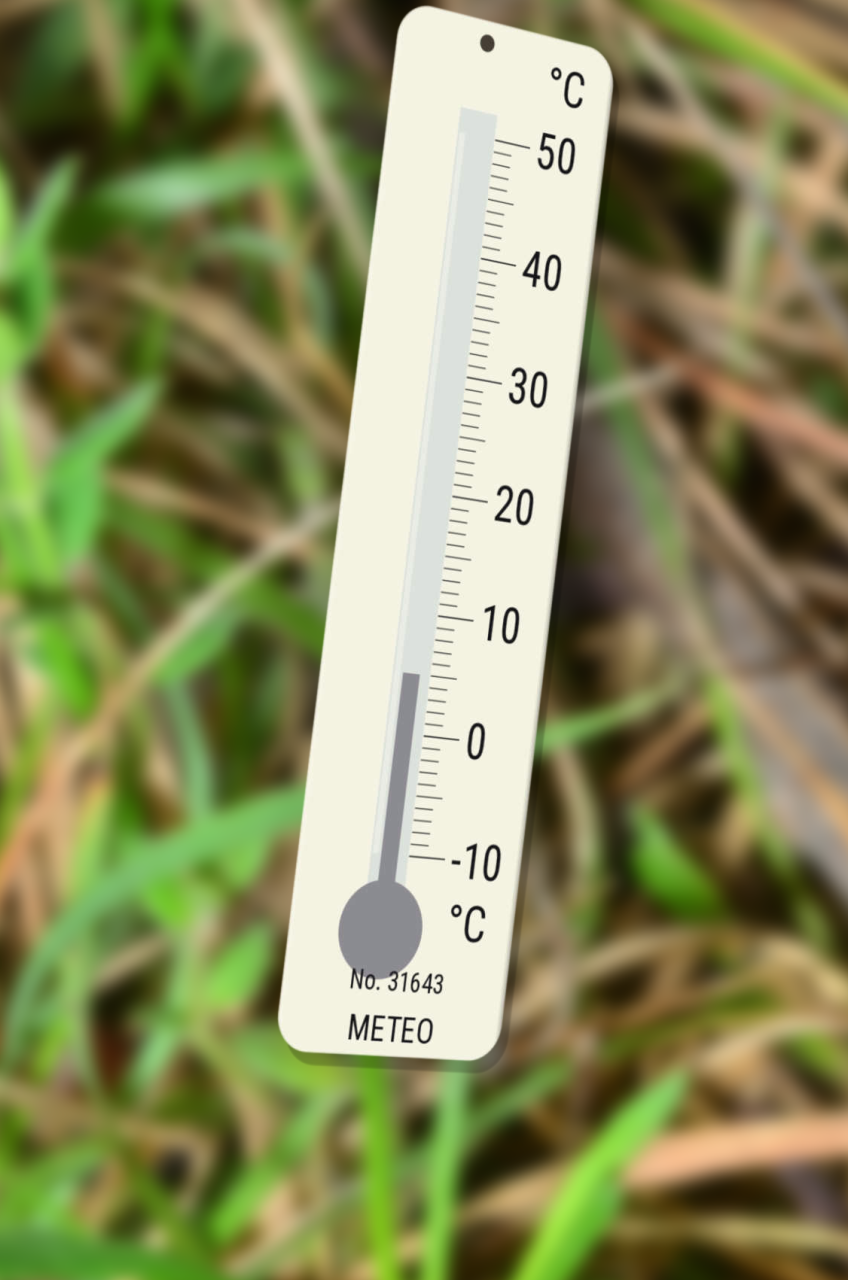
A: 5 °C
